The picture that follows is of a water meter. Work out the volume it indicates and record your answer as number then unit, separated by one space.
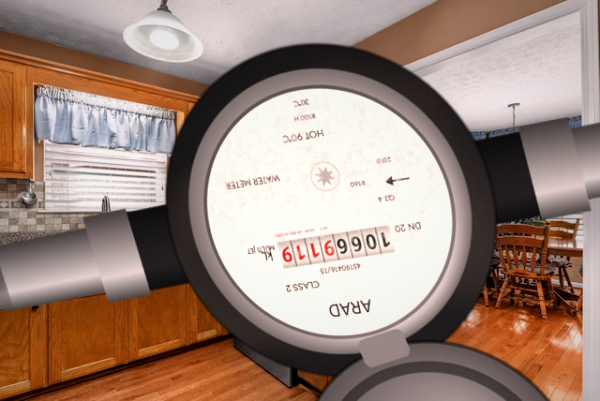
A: 1066.9119 kL
